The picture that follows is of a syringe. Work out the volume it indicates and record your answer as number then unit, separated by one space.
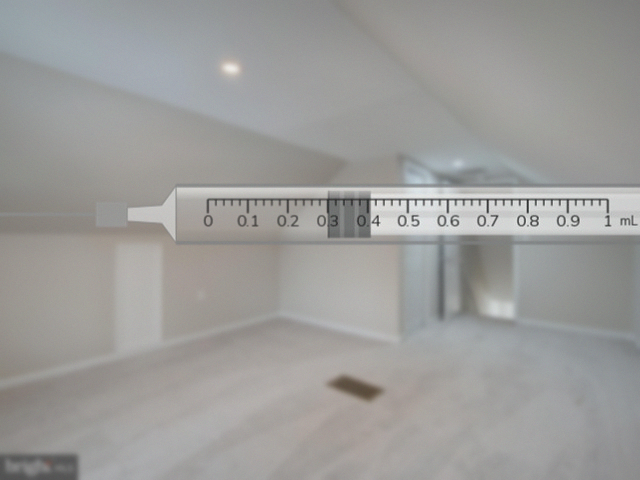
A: 0.3 mL
